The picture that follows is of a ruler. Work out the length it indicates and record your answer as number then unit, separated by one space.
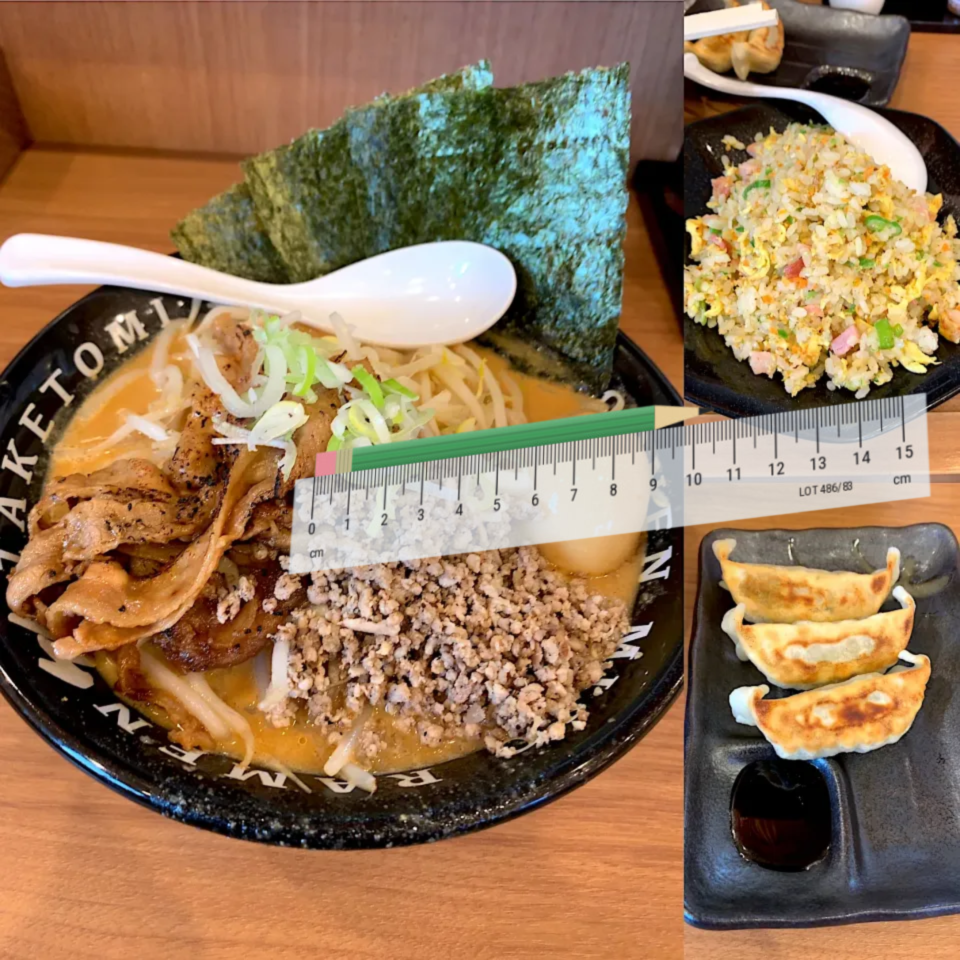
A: 10.5 cm
